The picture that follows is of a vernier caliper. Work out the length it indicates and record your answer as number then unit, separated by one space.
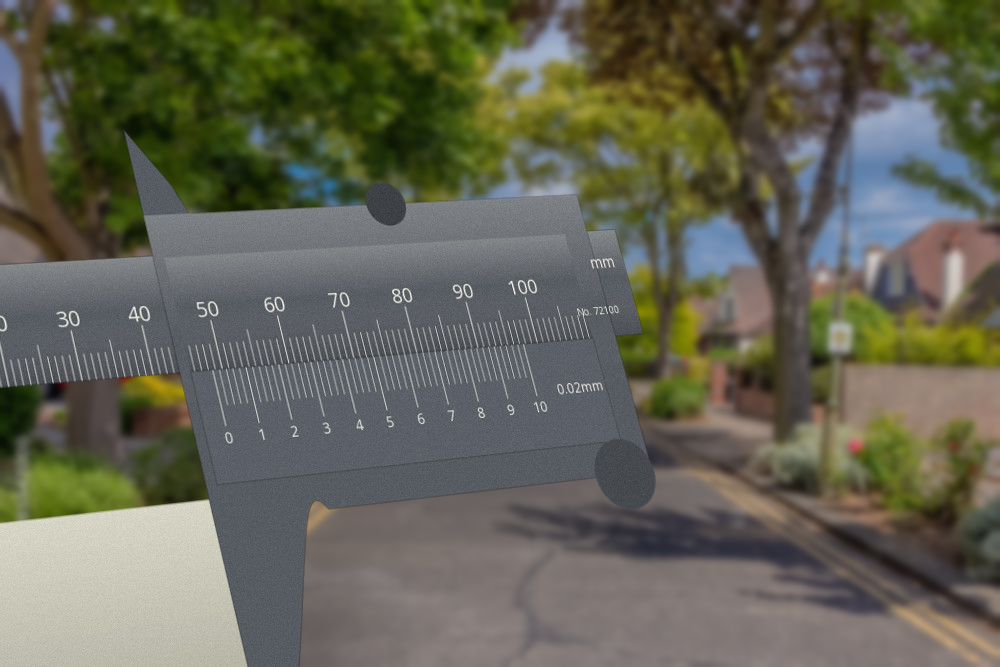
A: 48.6 mm
